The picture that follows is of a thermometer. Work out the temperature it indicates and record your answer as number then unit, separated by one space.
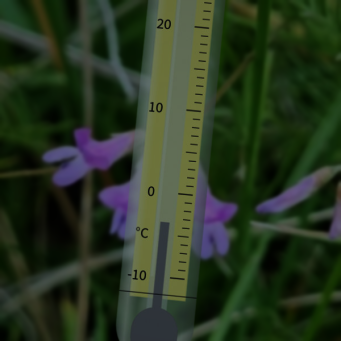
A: -3.5 °C
